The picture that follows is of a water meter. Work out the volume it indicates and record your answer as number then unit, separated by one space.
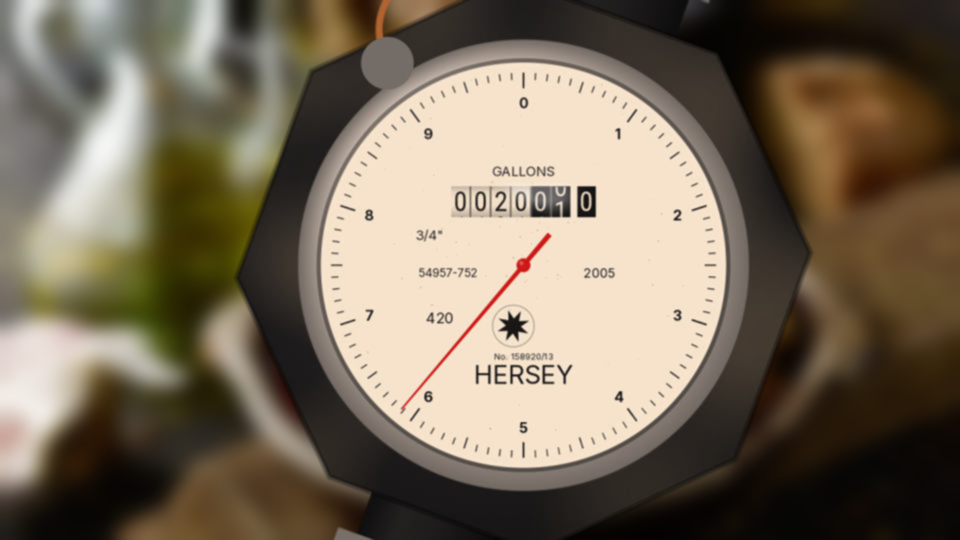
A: 20006.1 gal
